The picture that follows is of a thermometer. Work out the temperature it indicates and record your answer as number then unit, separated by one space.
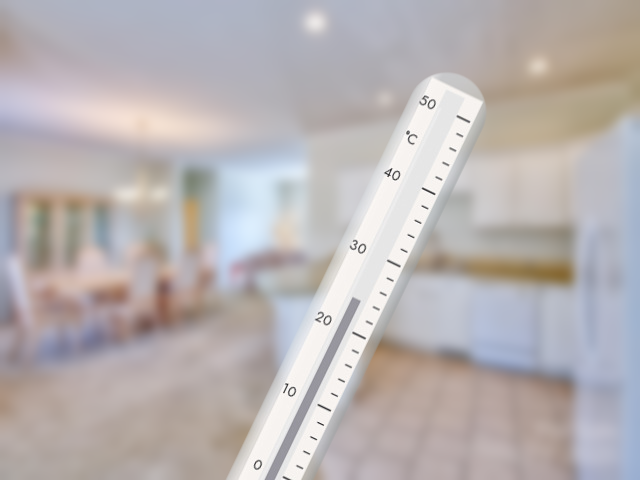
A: 24 °C
